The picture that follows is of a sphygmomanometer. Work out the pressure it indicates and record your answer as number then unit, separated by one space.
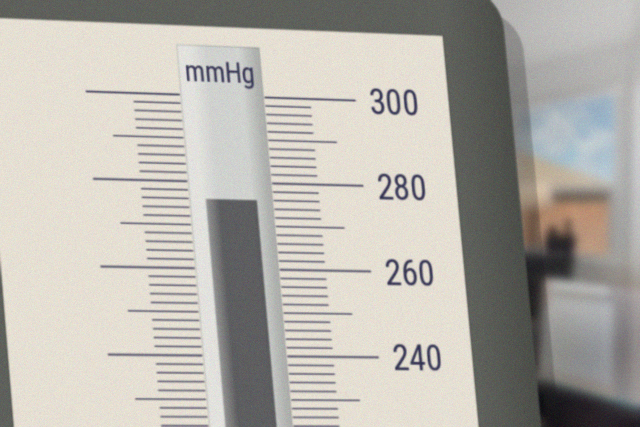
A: 276 mmHg
